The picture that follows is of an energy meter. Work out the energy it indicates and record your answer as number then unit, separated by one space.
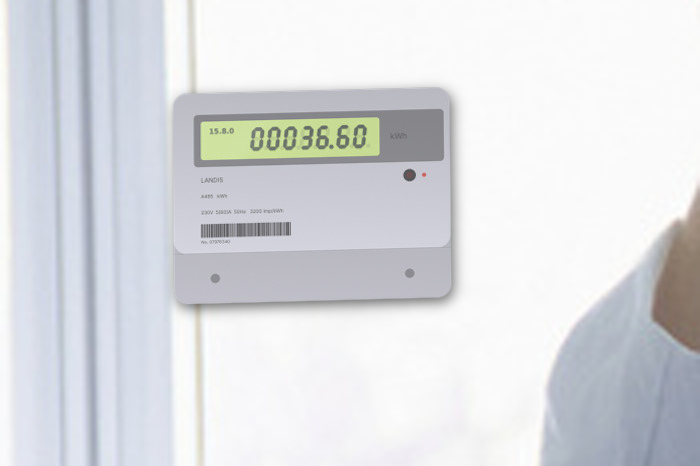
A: 36.60 kWh
